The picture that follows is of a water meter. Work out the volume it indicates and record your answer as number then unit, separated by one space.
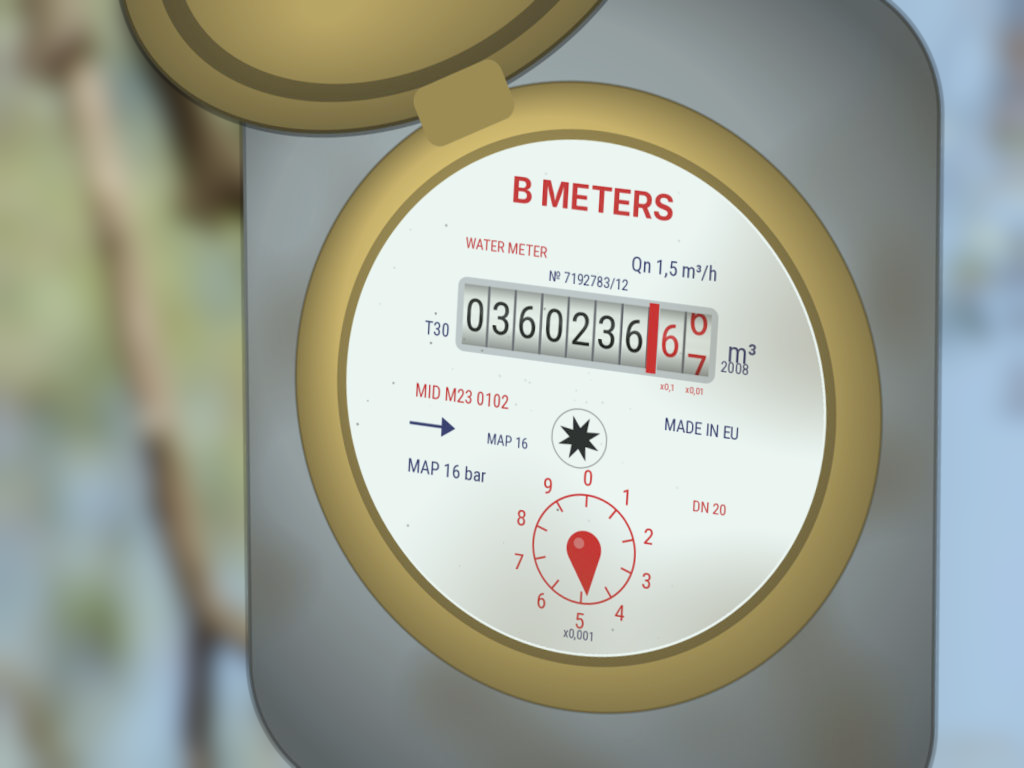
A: 360236.664 m³
